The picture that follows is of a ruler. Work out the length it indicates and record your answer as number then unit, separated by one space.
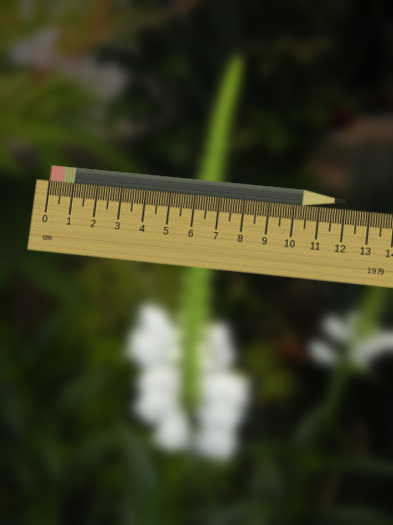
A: 12 cm
